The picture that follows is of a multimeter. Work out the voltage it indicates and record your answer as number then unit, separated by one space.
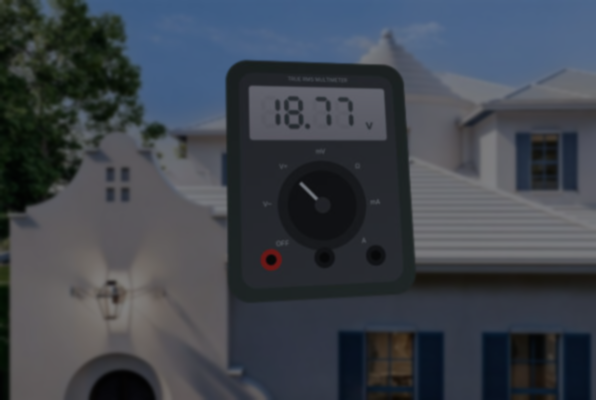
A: 18.77 V
